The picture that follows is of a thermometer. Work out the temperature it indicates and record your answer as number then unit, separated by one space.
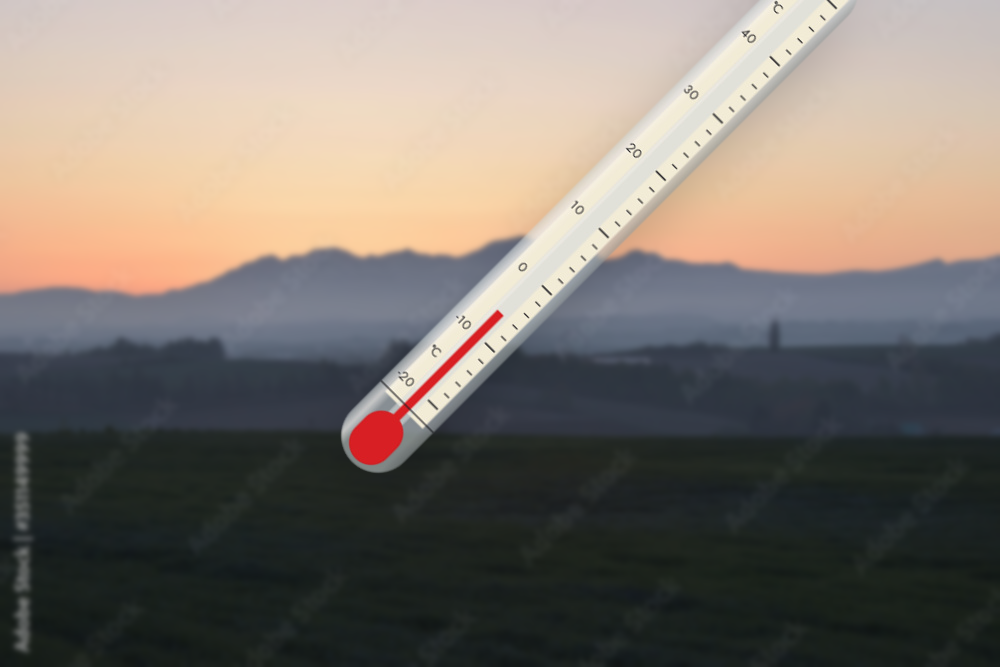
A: -6 °C
